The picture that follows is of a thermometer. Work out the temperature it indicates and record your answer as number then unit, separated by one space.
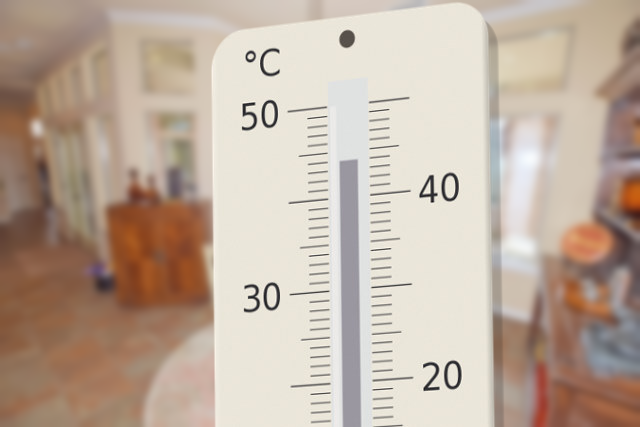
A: 44 °C
